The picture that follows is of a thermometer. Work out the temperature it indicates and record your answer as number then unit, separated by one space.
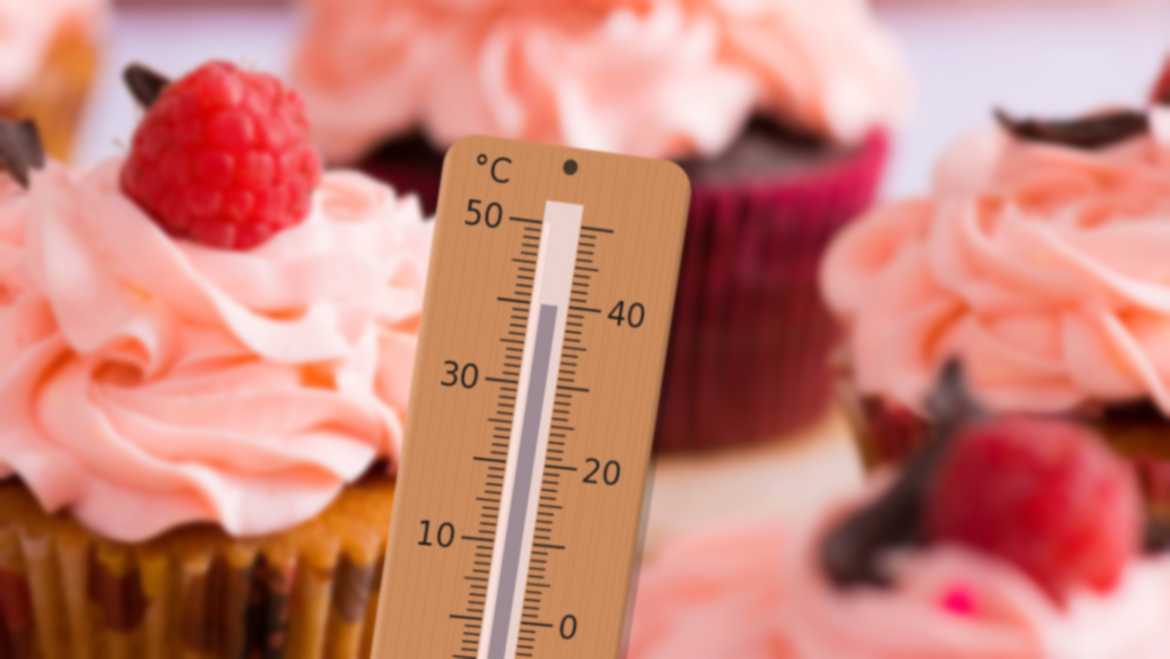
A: 40 °C
